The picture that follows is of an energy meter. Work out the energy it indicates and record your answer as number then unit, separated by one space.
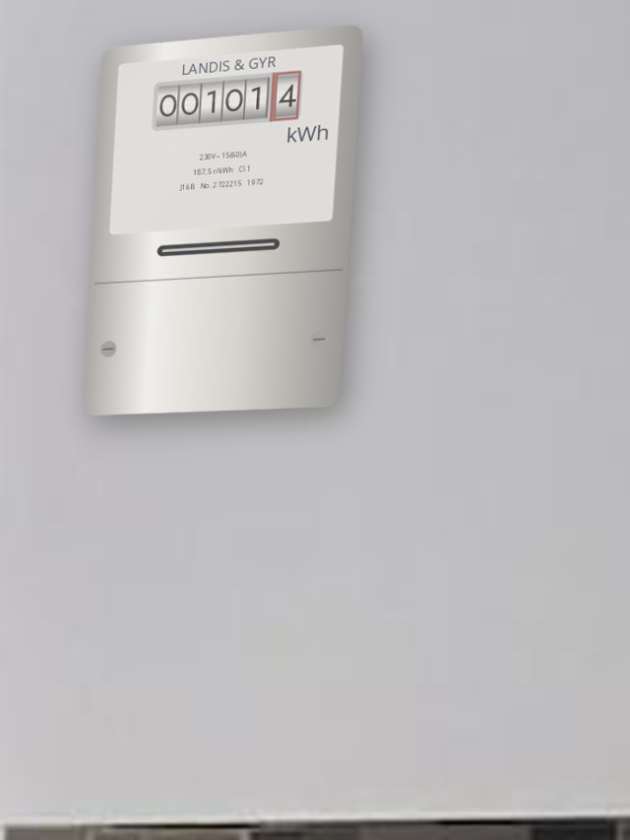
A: 101.4 kWh
